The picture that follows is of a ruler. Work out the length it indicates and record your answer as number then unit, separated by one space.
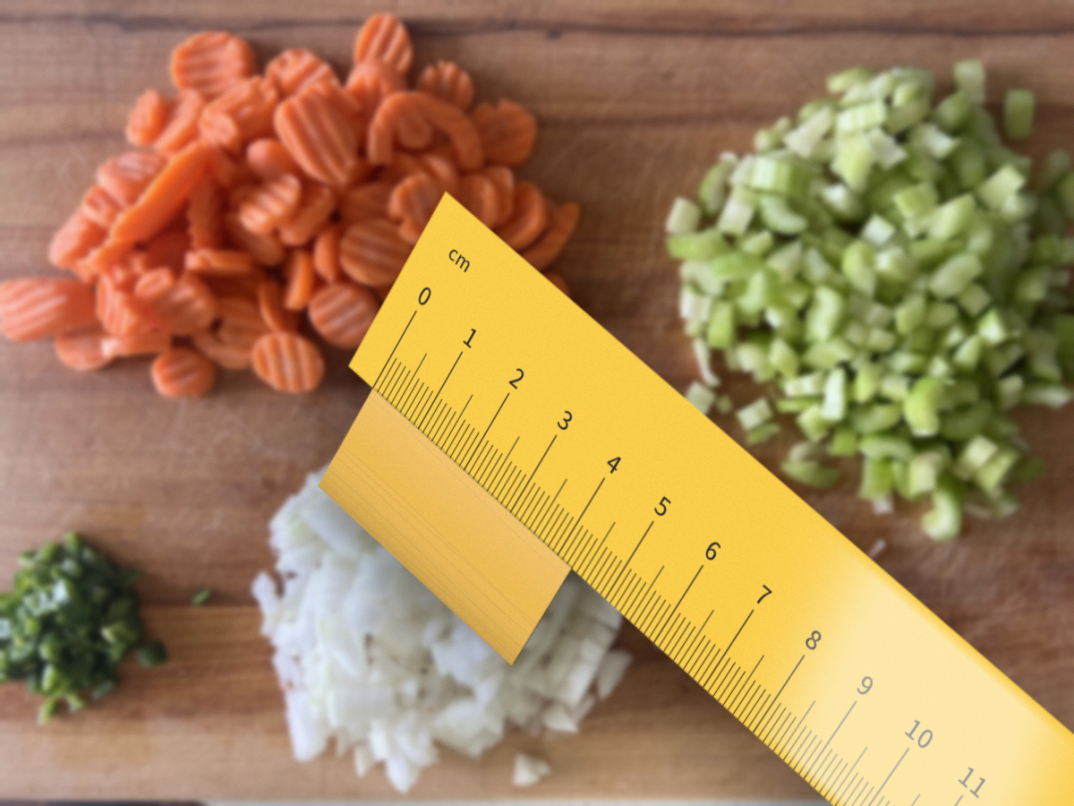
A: 4.3 cm
